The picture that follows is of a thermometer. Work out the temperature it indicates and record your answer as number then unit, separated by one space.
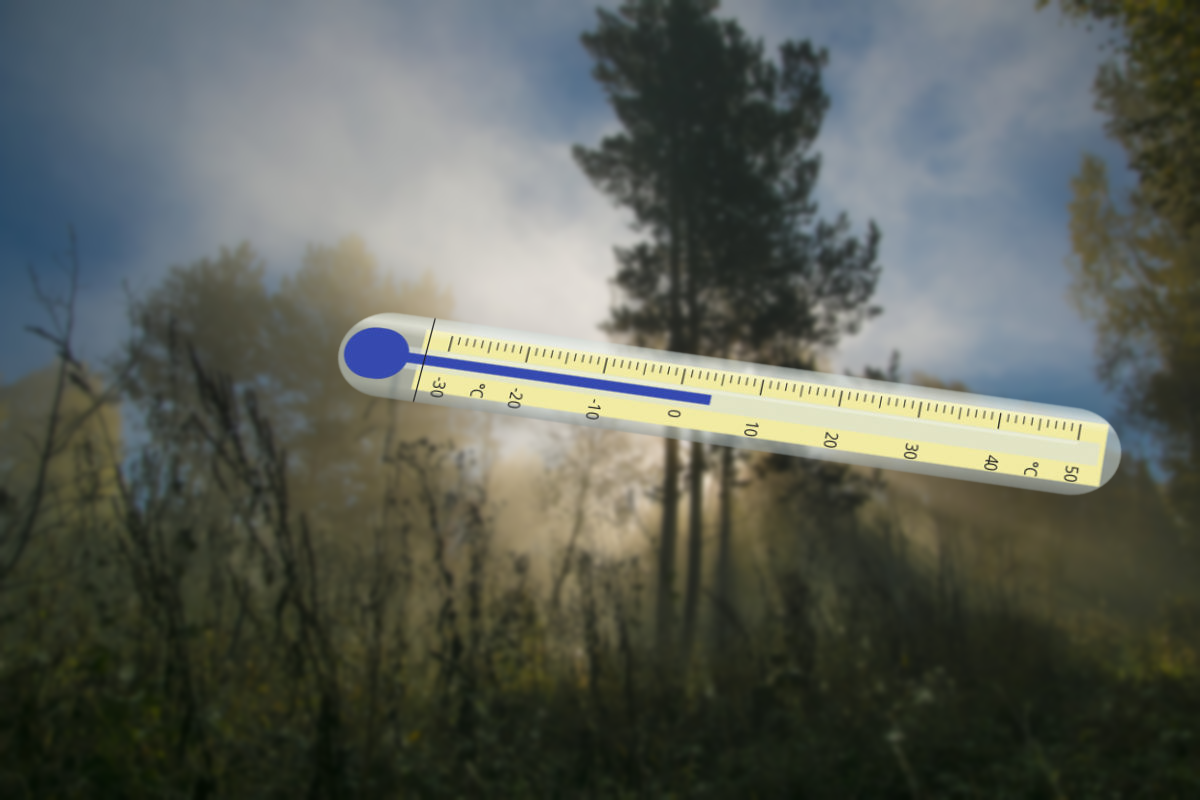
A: 4 °C
